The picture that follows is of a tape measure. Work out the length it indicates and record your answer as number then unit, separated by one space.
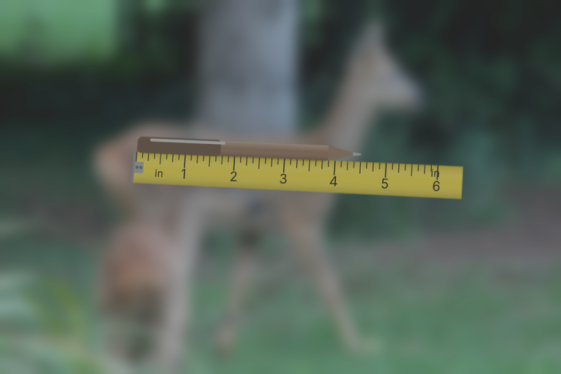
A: 4.5 in
